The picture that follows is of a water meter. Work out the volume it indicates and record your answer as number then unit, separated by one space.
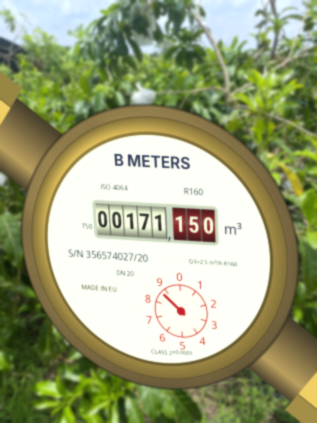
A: 171.1508 m³
